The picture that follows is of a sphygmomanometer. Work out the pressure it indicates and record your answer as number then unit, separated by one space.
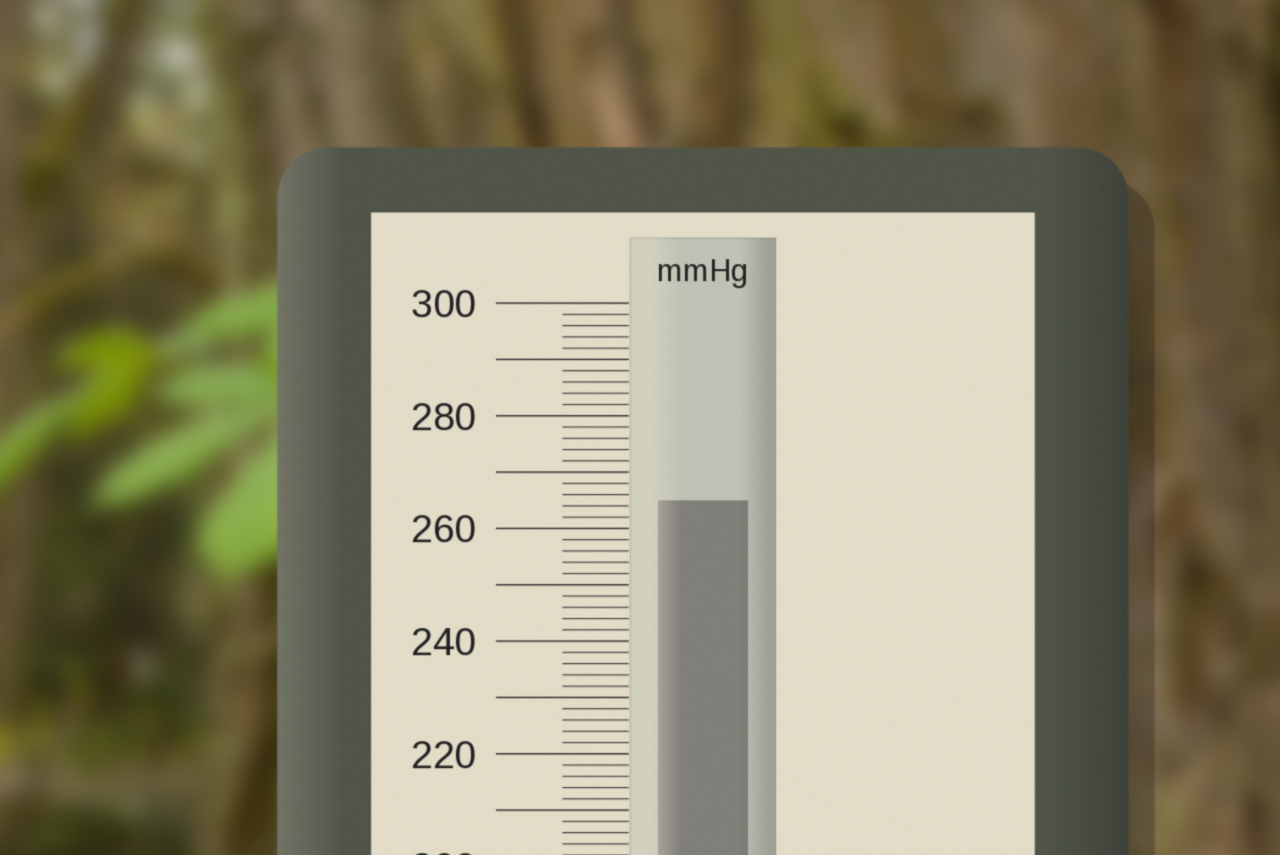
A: 265 mmHg
